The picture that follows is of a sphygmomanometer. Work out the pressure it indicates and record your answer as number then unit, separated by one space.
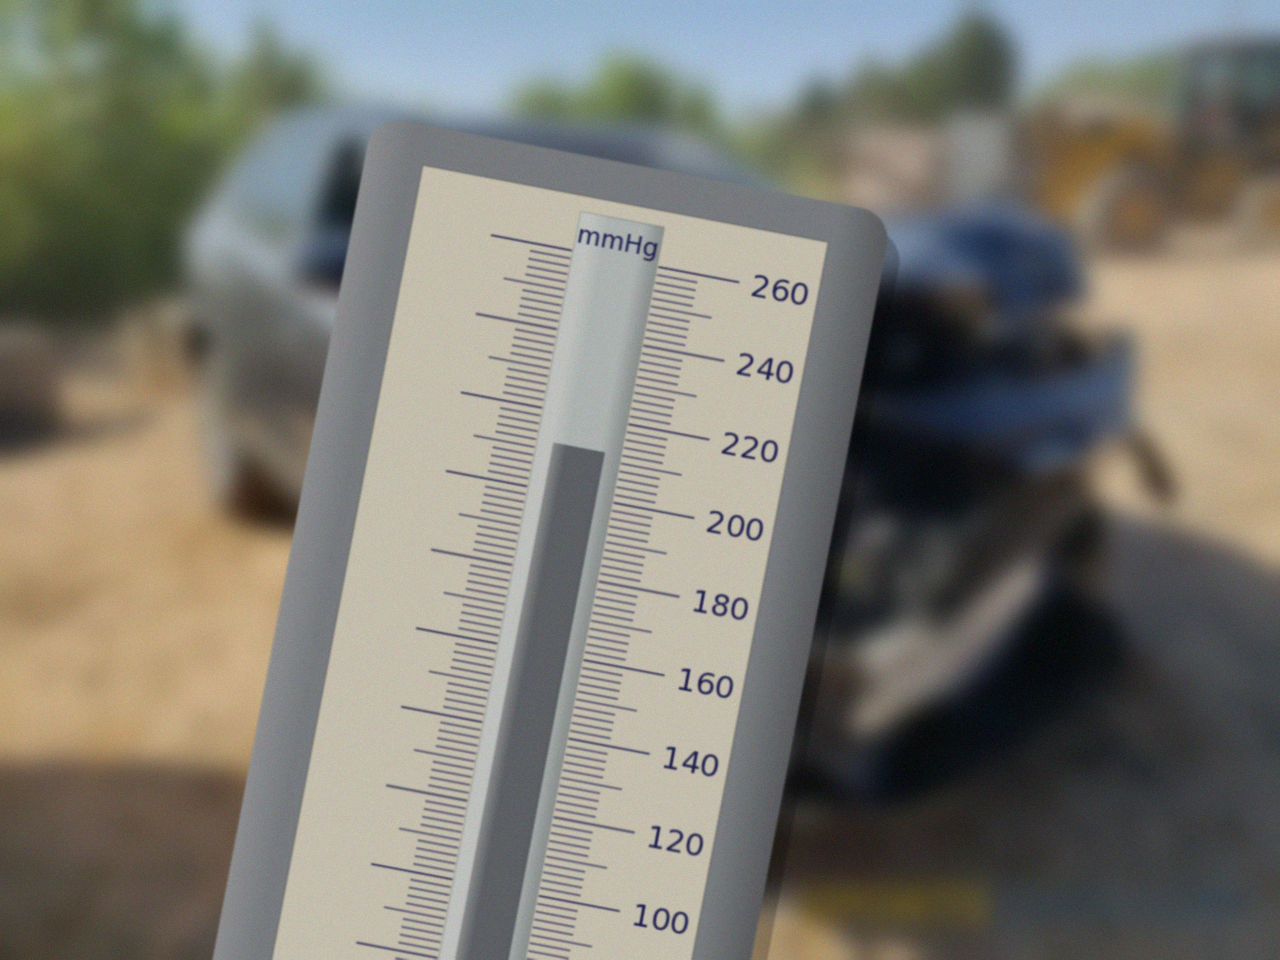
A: 212 mmHg
